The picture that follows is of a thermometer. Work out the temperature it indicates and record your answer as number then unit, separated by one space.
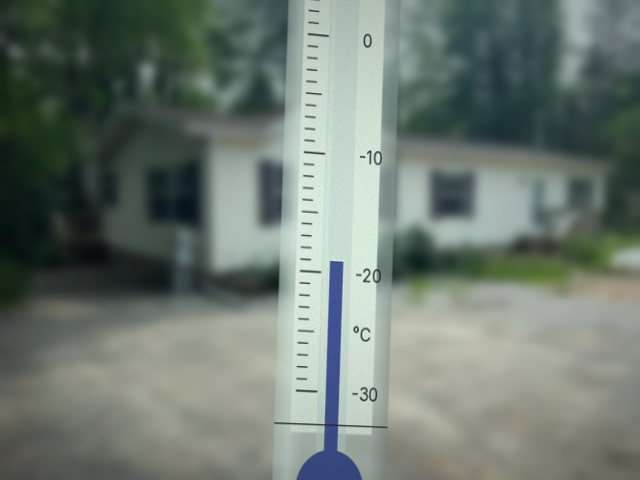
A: -19 °C
